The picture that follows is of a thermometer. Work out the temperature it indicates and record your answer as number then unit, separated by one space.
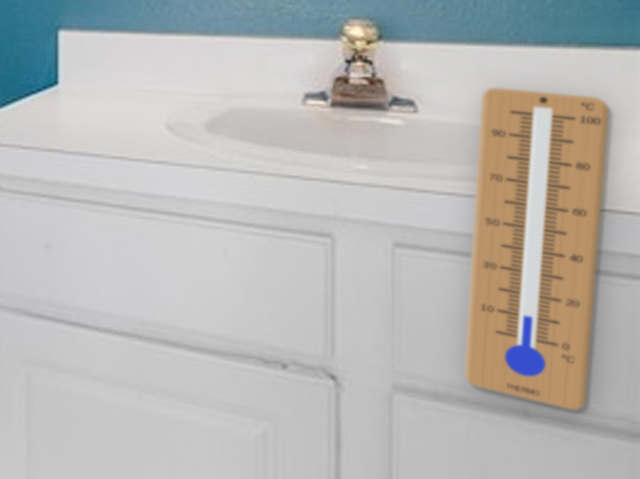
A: 10 °C
